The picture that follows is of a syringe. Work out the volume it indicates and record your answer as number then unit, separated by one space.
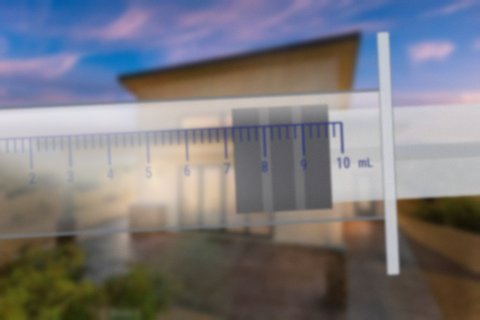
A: 7.2 mL
